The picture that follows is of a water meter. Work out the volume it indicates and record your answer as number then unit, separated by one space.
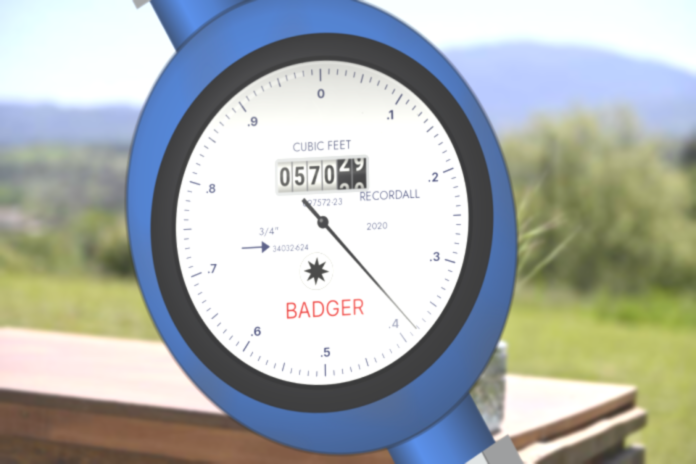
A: 57029.38 ft³
